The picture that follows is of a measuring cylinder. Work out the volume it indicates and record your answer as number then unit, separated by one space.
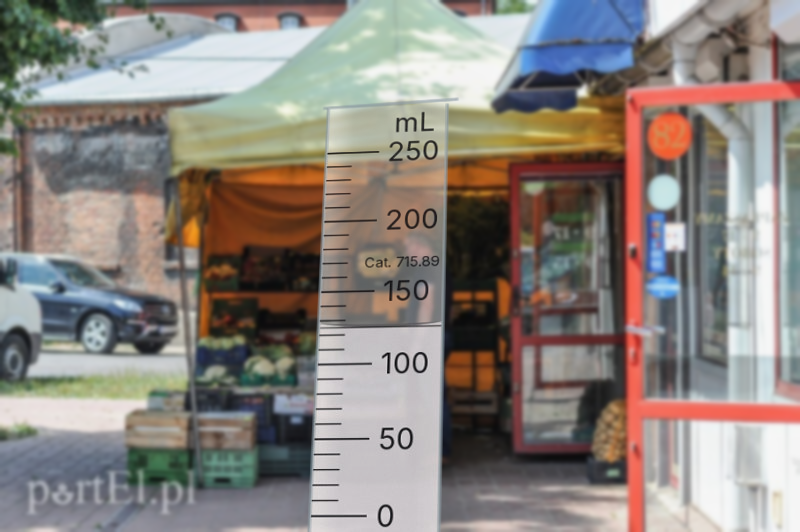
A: 125 mL
